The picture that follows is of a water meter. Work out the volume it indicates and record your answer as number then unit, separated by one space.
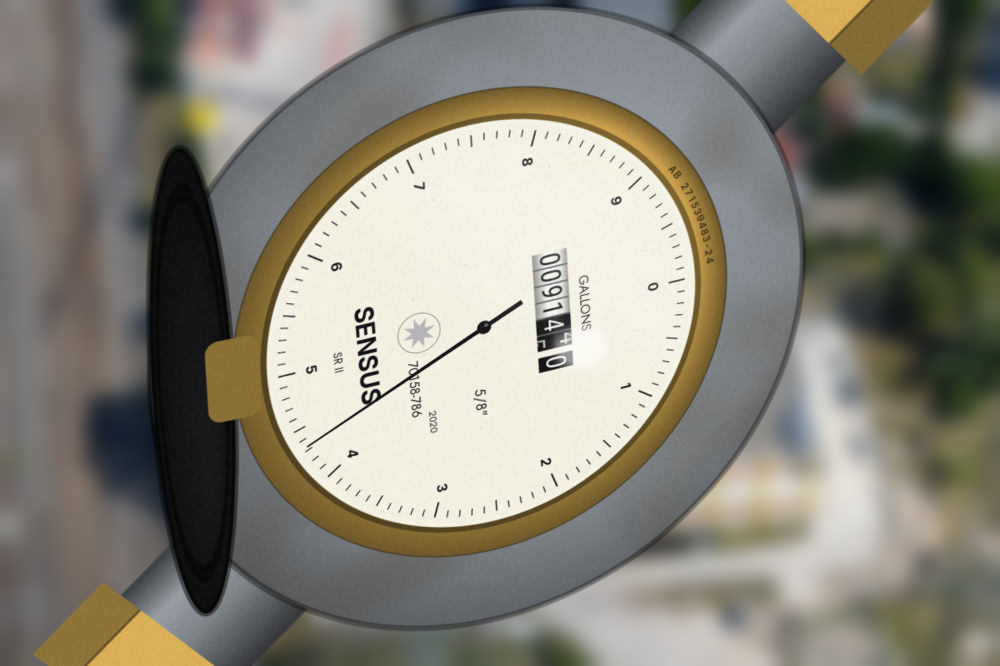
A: 91444.3 gal
